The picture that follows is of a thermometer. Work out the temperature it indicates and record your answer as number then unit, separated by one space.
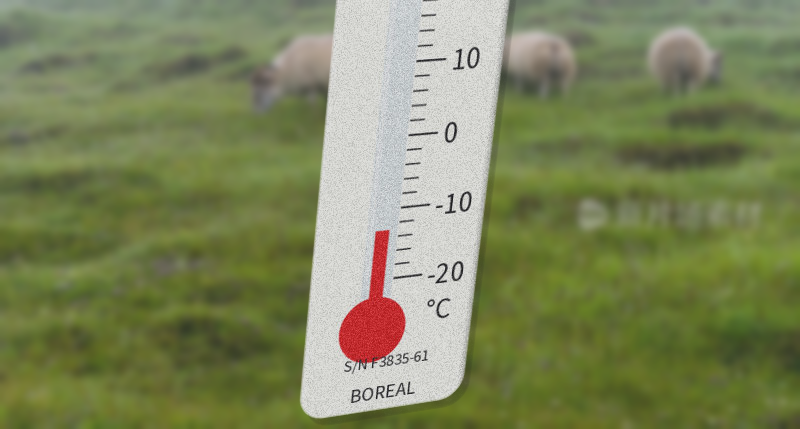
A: -13 °C
